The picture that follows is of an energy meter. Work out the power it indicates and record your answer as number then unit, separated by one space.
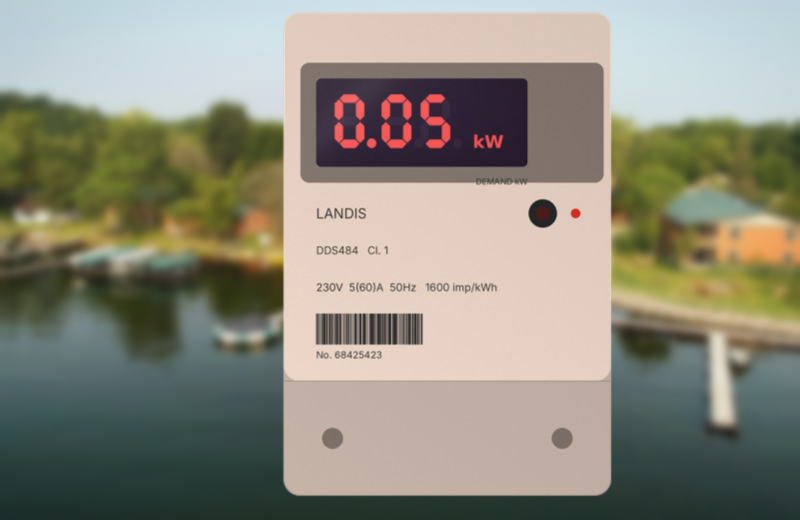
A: 0.05 kW
